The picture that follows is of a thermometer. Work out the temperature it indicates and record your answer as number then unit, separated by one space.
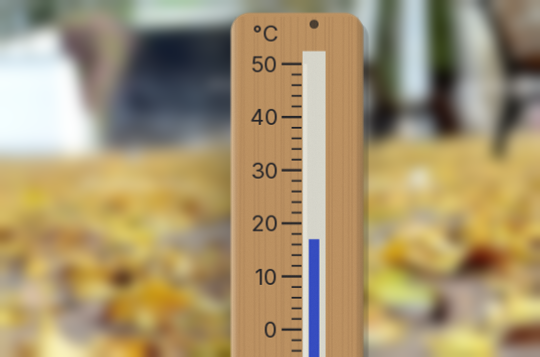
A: 17 °C
